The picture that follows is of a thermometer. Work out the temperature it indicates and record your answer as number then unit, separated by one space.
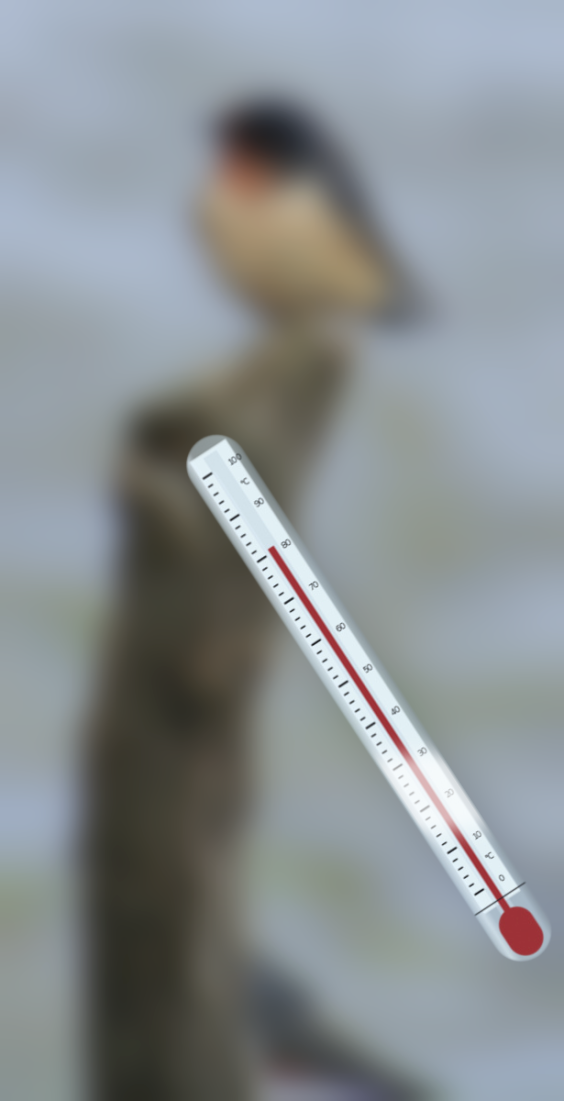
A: 81 °C
